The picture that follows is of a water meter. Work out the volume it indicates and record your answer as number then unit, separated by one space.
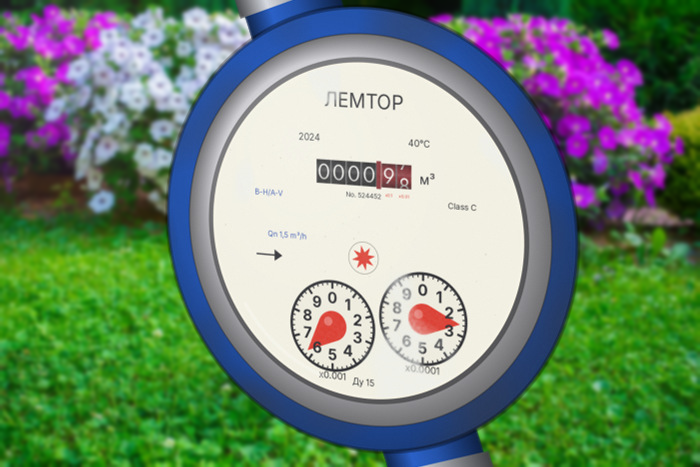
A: 0.9762 m³
